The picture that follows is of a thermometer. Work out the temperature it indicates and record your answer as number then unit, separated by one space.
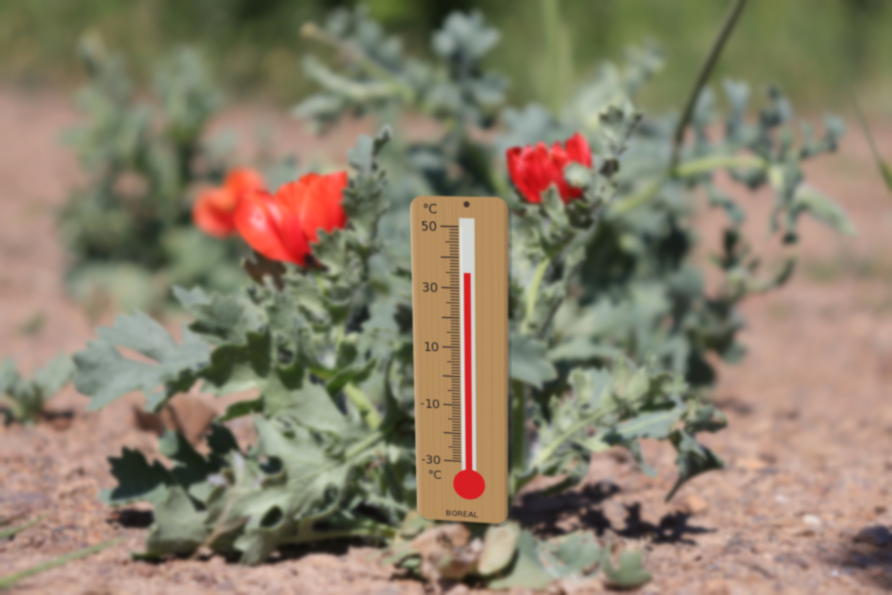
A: 35 °C
